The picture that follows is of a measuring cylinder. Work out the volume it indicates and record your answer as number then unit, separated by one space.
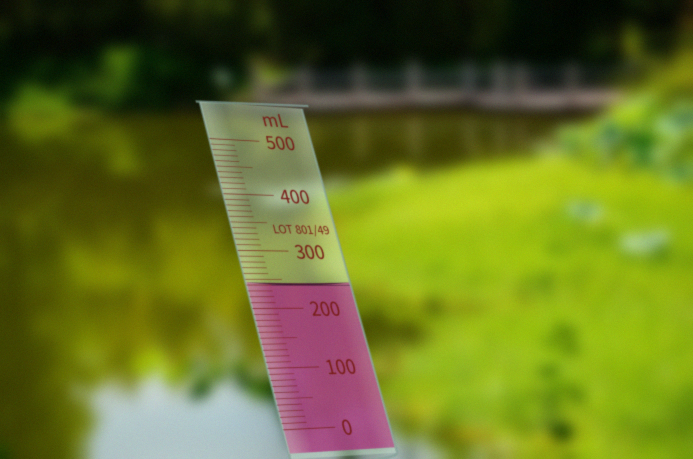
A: 240 mL
